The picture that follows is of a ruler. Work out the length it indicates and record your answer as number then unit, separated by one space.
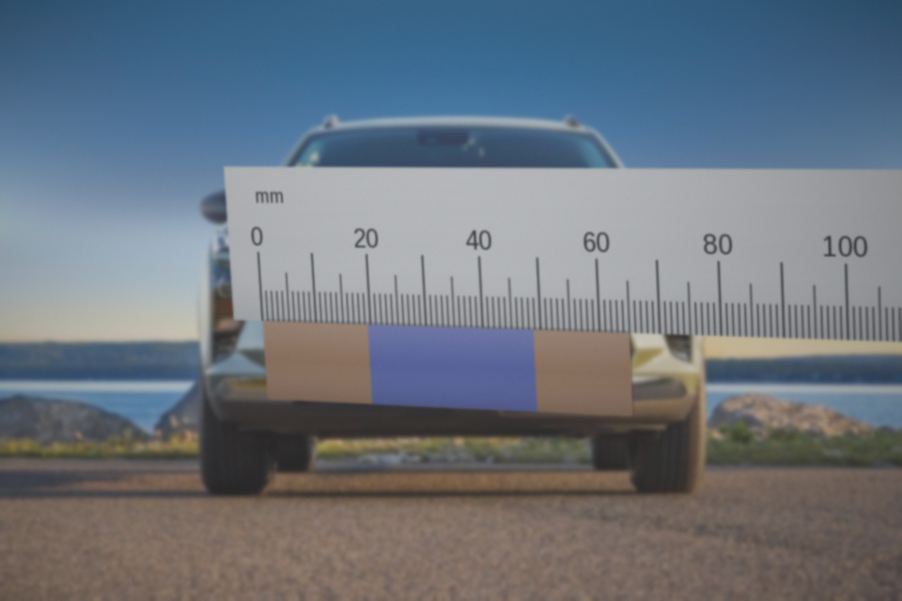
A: 65 mm
